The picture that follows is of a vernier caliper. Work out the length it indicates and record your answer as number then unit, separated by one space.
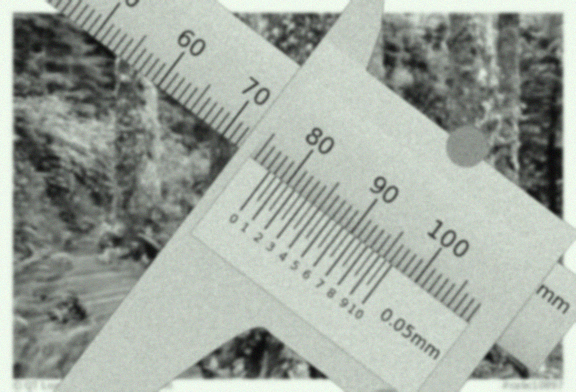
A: 77.4 mm
